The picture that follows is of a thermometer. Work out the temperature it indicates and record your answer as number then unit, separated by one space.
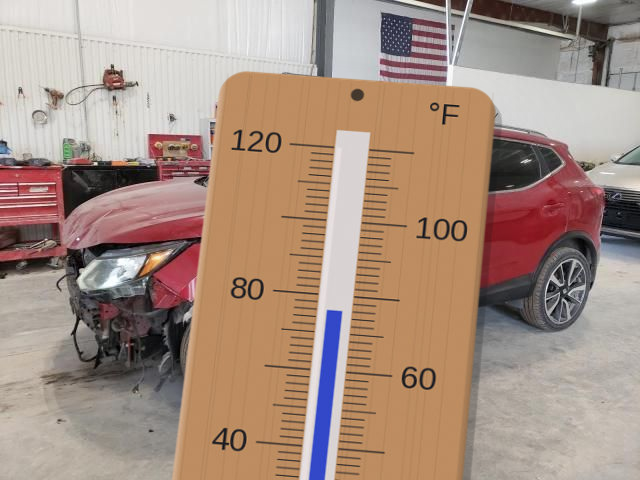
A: 76 °F
